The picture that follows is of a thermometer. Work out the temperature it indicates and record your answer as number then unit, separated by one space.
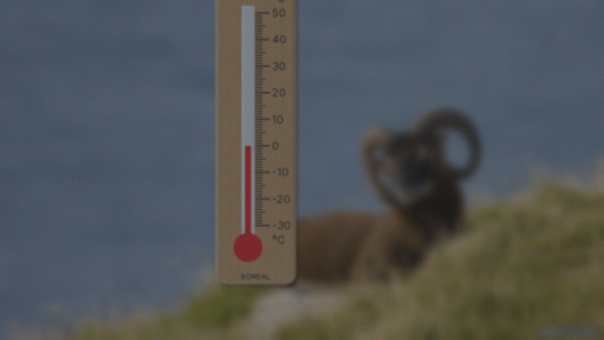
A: 0 °C
